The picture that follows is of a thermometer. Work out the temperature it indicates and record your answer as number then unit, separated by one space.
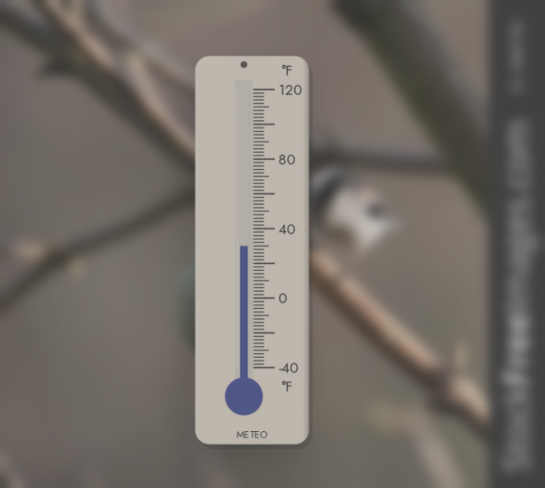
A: 30 °F
